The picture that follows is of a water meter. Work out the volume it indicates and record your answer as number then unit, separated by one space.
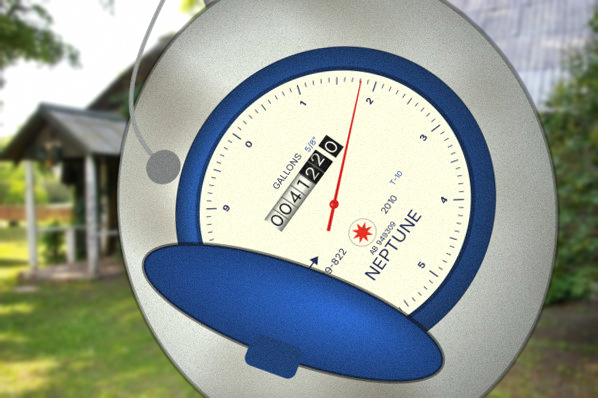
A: 41221.8 gal
